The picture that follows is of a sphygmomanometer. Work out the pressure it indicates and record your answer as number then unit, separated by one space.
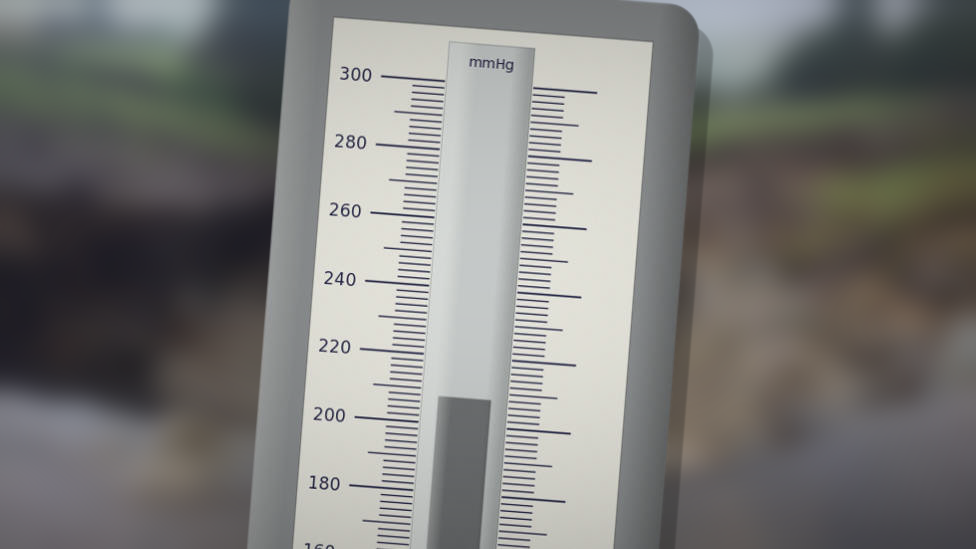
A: 208 mmHg
